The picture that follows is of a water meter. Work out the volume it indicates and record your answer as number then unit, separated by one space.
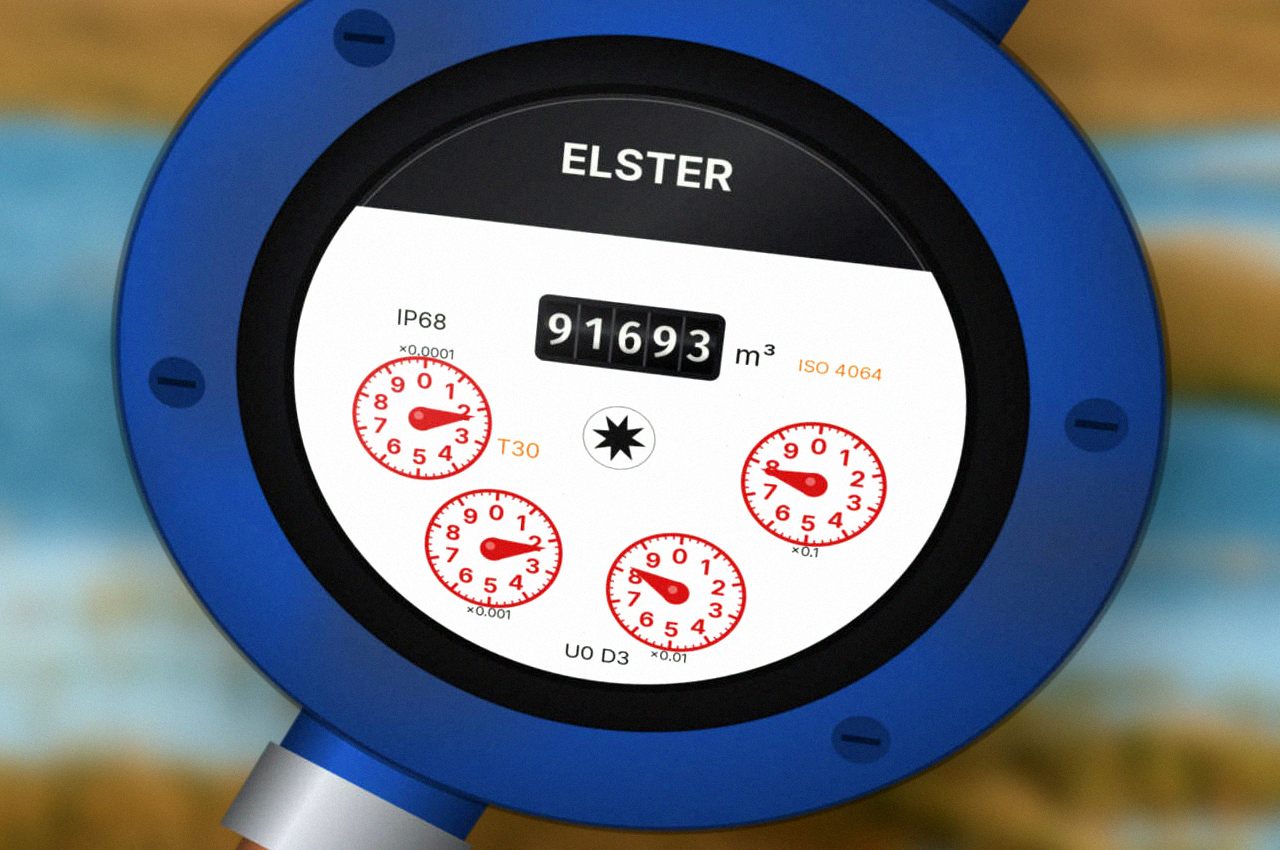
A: 91693.7822 m³
